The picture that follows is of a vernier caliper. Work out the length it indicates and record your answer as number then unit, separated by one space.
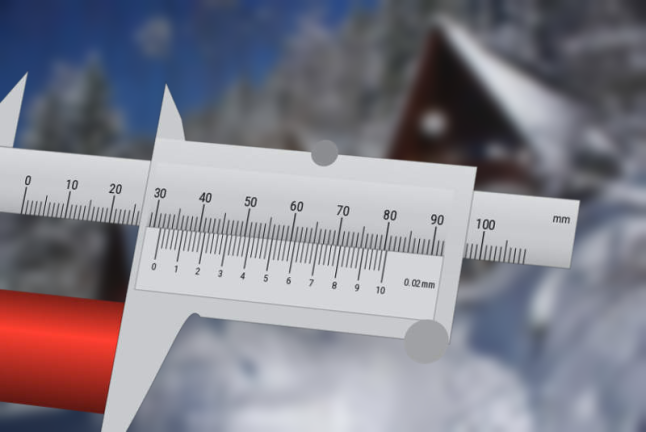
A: 31.5 mm
